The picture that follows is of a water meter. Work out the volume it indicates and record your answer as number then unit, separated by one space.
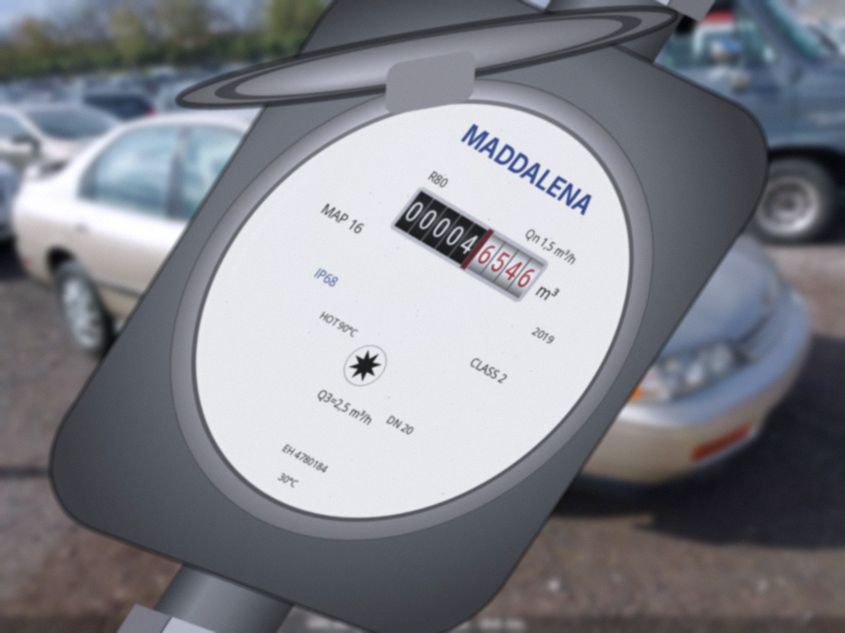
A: 4.6546 m³
